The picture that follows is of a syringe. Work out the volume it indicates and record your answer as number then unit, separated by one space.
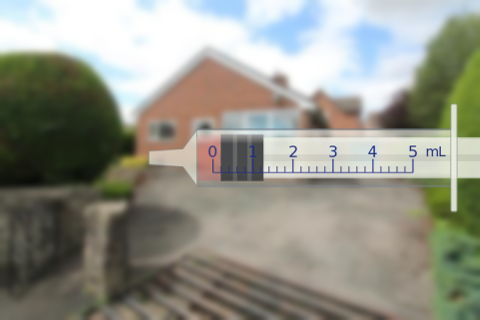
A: 0.2 mL
